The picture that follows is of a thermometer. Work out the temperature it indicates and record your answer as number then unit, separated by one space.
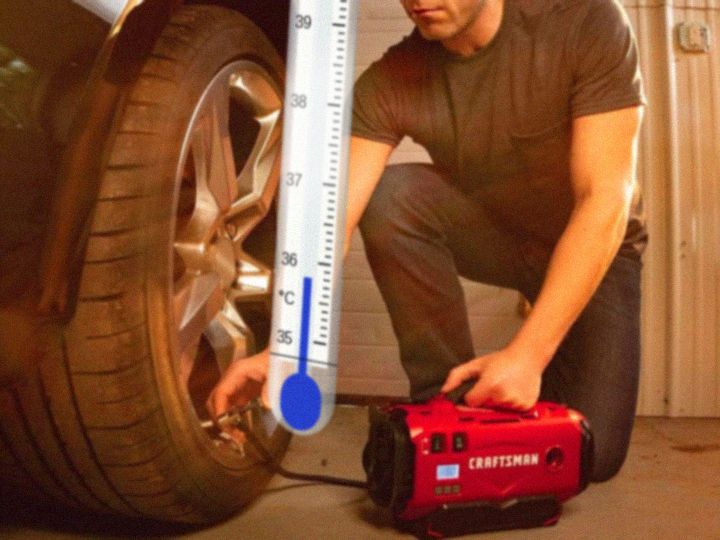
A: 35.8 °C
